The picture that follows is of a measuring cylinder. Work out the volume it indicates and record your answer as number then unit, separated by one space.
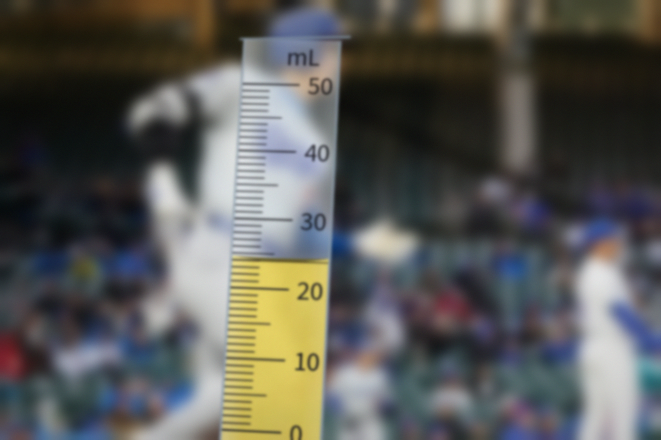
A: 24 mL
